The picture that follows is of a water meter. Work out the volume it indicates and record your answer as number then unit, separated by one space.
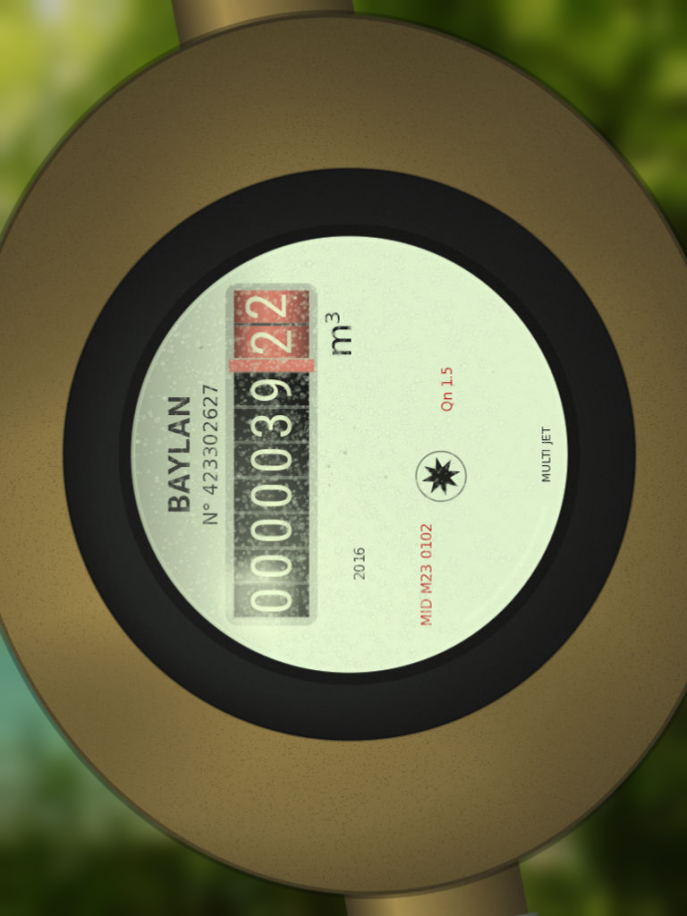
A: 39.22 m³
